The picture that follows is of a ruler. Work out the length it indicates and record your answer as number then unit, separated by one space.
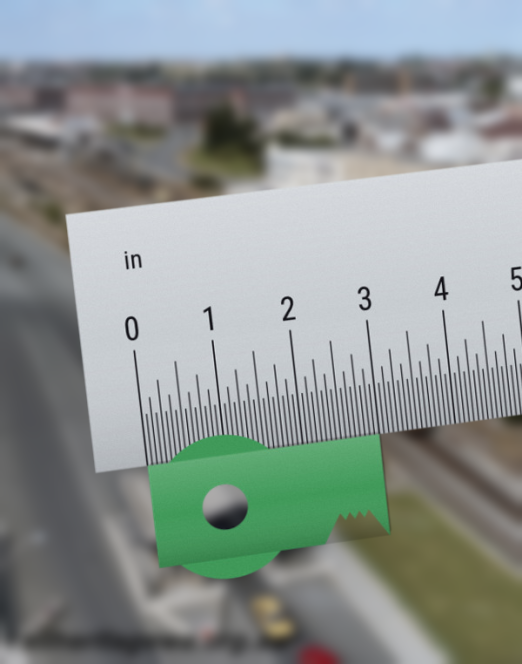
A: 3 in
